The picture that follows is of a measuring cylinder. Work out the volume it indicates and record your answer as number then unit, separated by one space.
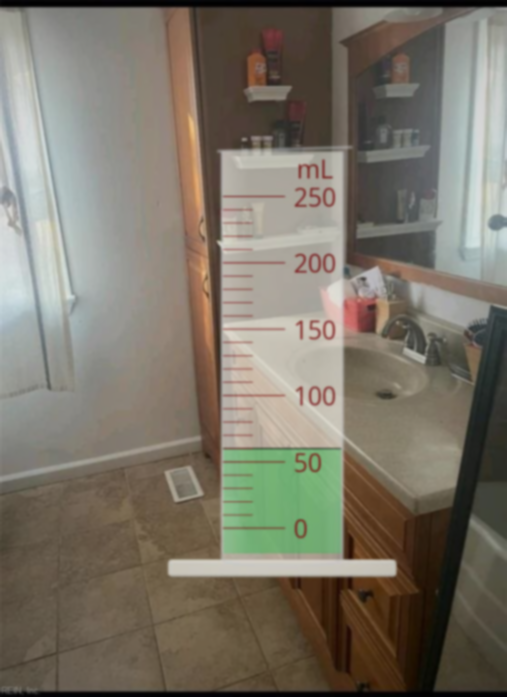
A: 60 mL
